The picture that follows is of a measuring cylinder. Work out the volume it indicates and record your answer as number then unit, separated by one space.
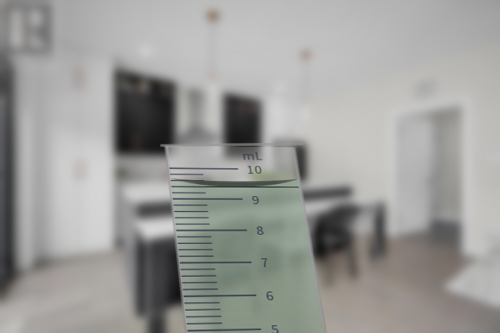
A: 9.4 mL
